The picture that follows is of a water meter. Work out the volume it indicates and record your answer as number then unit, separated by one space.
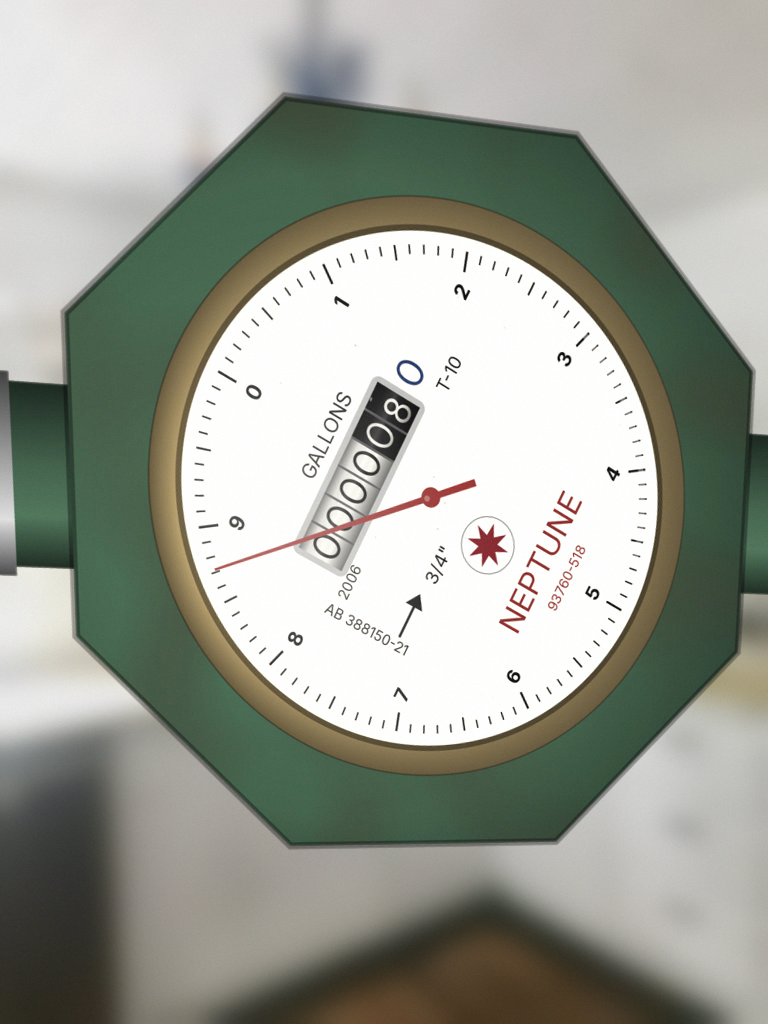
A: 78.7 gal
